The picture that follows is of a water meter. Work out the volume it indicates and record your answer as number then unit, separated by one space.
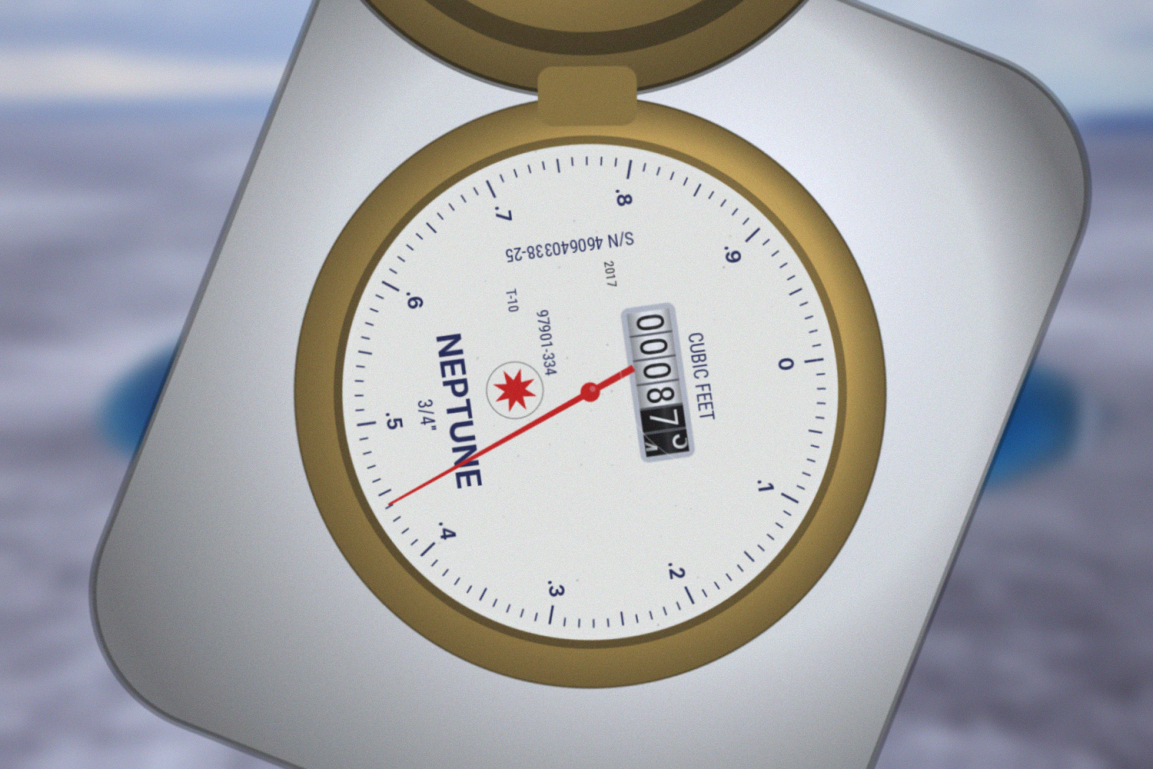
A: 873.44 ft³
